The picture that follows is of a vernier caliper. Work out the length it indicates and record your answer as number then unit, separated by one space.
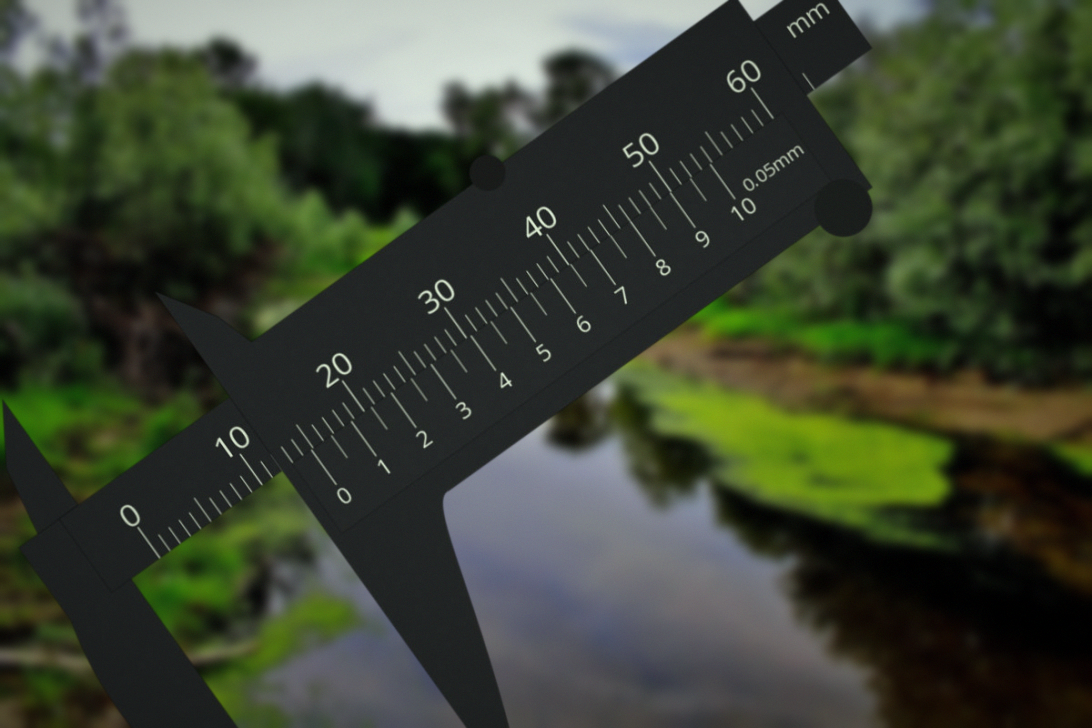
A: 14.8 mm
